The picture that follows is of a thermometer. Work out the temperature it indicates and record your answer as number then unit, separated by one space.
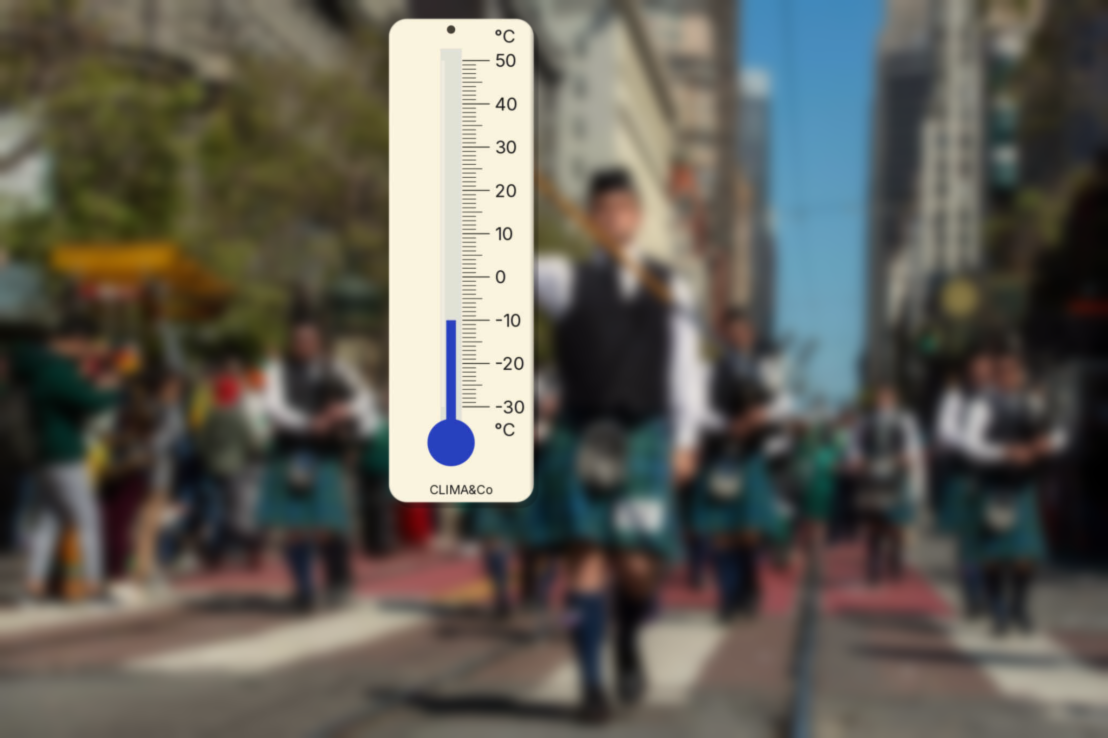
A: -10 °C
